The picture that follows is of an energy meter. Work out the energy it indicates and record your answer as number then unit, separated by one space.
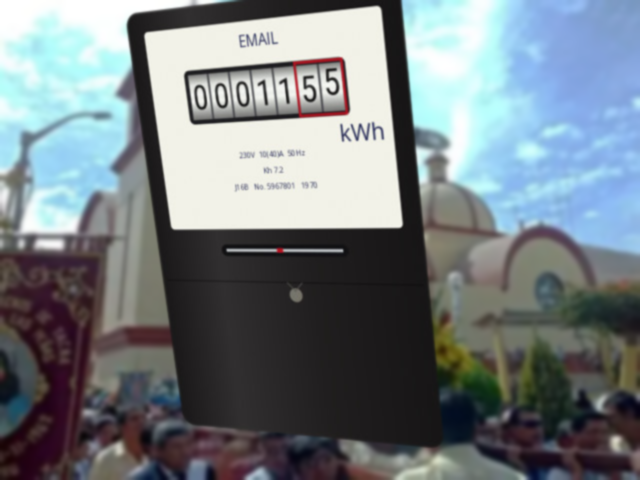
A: 11.55 kWh
